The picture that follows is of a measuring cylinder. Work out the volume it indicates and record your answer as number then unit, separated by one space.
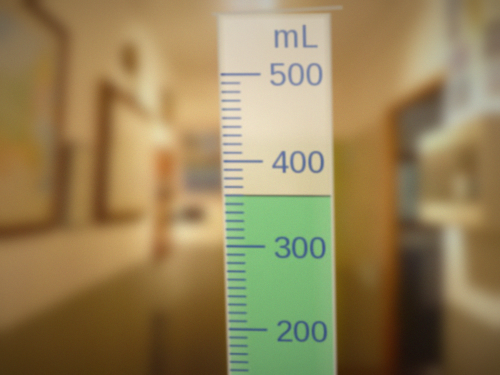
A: 360 mL
